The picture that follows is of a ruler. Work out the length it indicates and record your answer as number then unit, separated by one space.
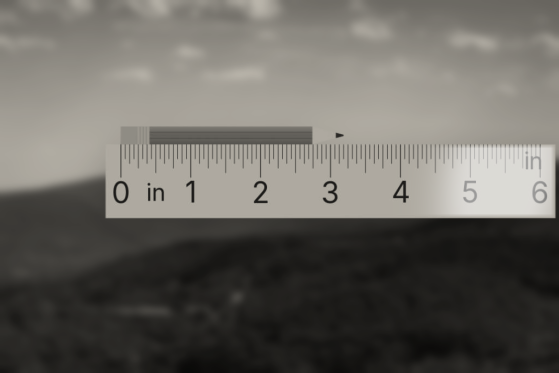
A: 3.1875 in
